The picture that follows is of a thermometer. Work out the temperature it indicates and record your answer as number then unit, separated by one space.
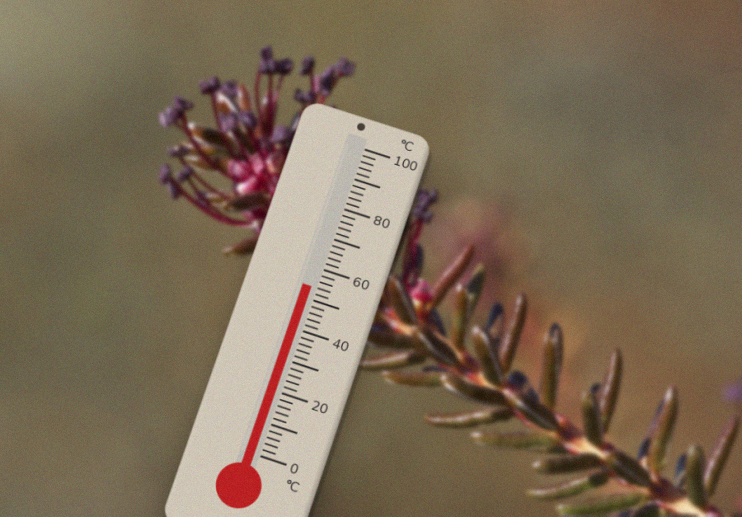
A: 54 °C
